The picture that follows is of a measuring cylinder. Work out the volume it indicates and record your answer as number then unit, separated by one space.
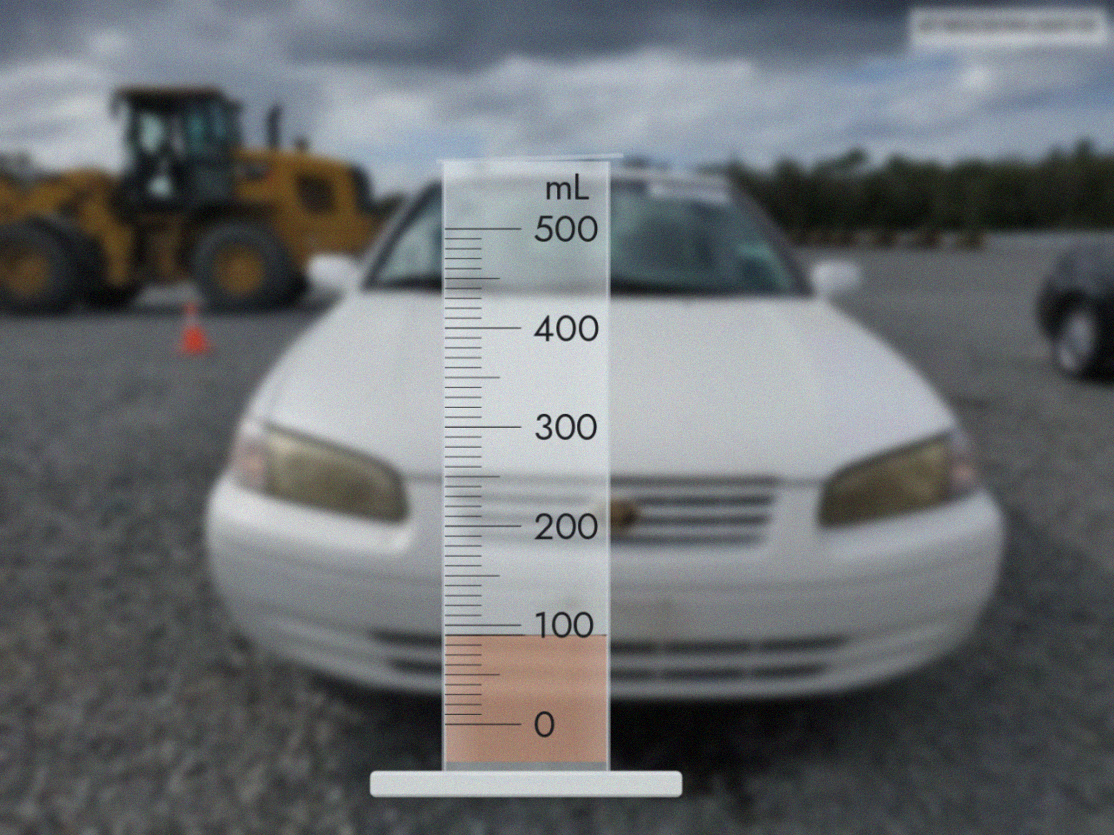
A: 90 mL
